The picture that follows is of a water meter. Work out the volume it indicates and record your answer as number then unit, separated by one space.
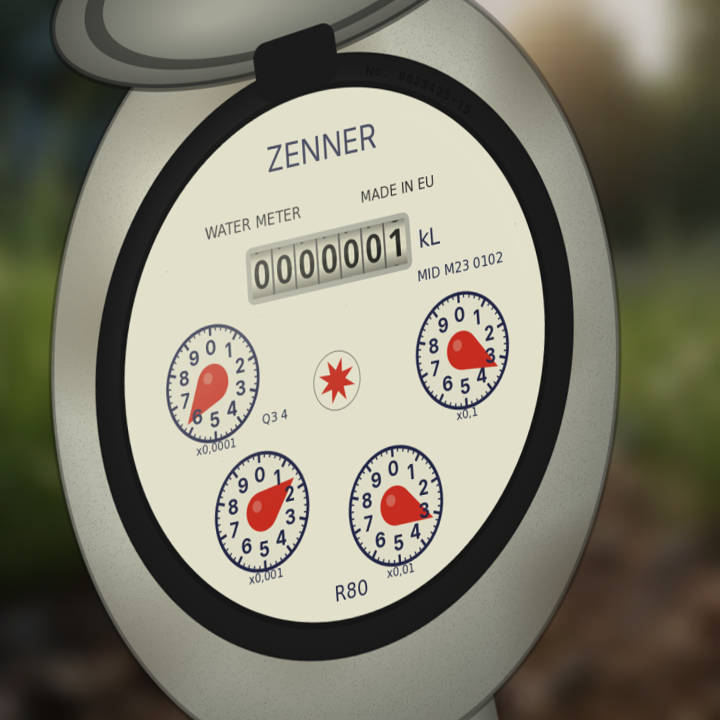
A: 1.3316 kL
